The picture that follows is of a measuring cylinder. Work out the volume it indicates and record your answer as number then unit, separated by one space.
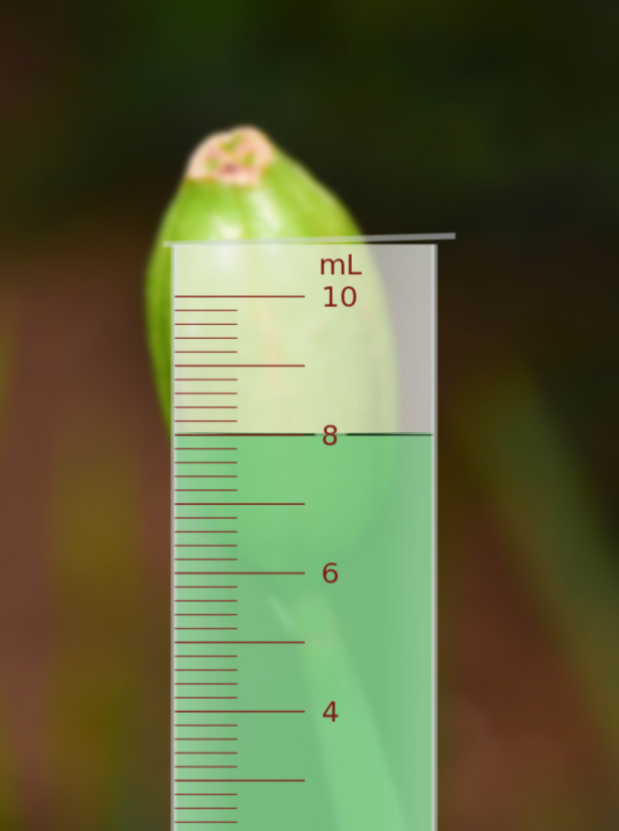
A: 8 mL
